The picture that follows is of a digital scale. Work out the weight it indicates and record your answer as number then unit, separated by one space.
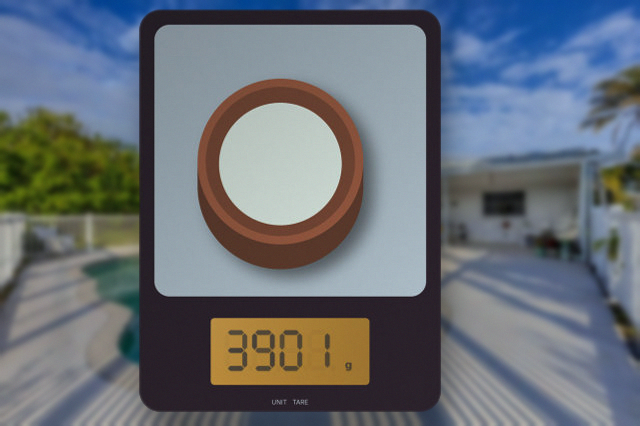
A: 3901 g
